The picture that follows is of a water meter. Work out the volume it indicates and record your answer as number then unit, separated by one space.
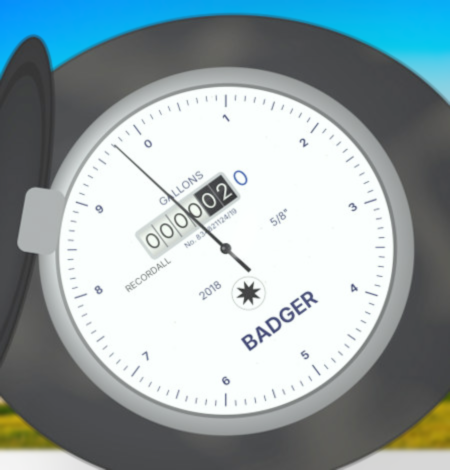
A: 19.7 gal
